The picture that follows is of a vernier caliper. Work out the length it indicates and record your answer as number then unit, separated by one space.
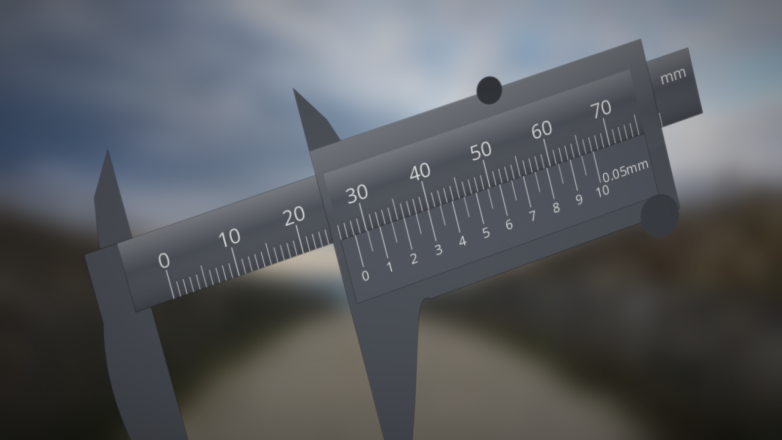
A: 28.2 mm
